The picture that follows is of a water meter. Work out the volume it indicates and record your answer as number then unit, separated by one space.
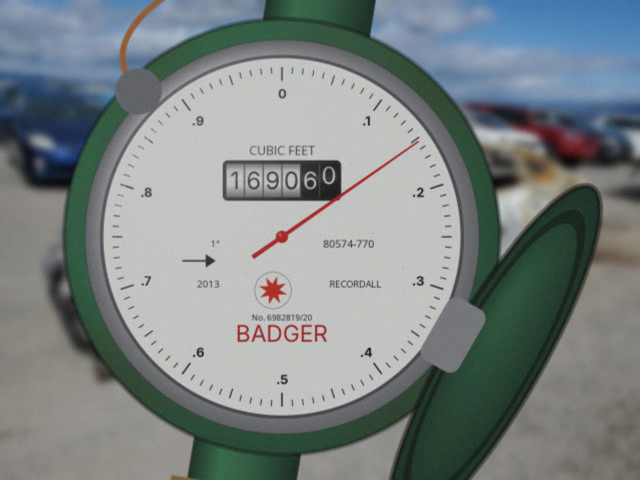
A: 169060.15 ft³
